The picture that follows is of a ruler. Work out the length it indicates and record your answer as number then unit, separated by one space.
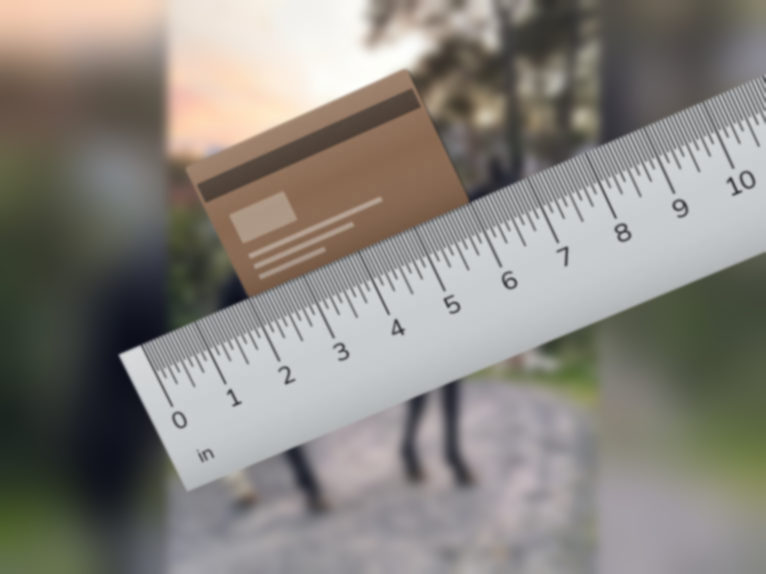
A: 4 in
